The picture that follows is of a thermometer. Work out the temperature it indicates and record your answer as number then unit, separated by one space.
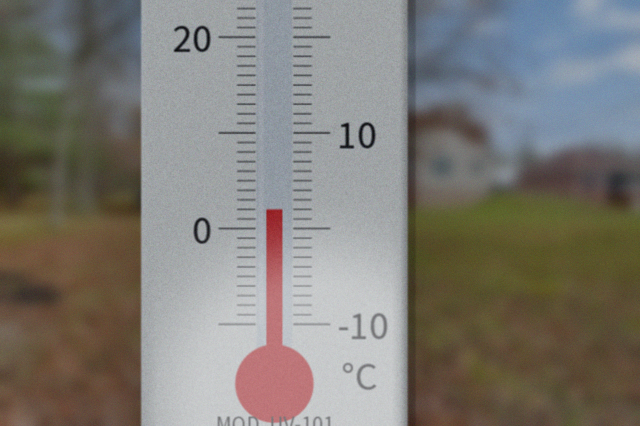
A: 2 °C
